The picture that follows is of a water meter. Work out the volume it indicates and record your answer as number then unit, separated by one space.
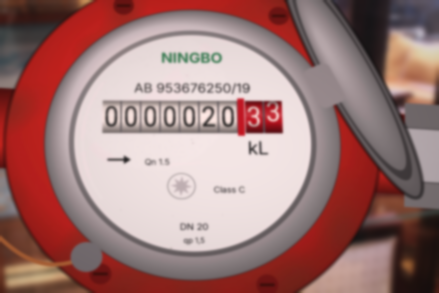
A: 20.33 kL
